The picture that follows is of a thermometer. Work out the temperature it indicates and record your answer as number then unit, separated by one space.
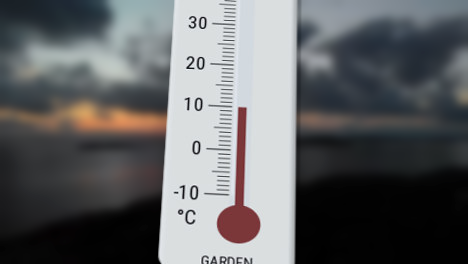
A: 10 °C
